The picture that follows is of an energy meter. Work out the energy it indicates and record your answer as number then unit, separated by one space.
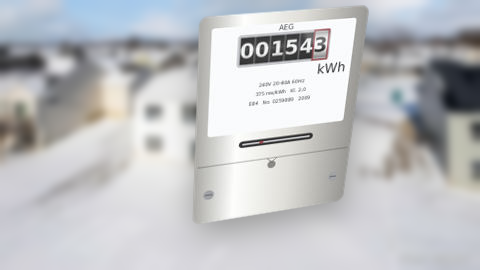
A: 154.3 kWh
